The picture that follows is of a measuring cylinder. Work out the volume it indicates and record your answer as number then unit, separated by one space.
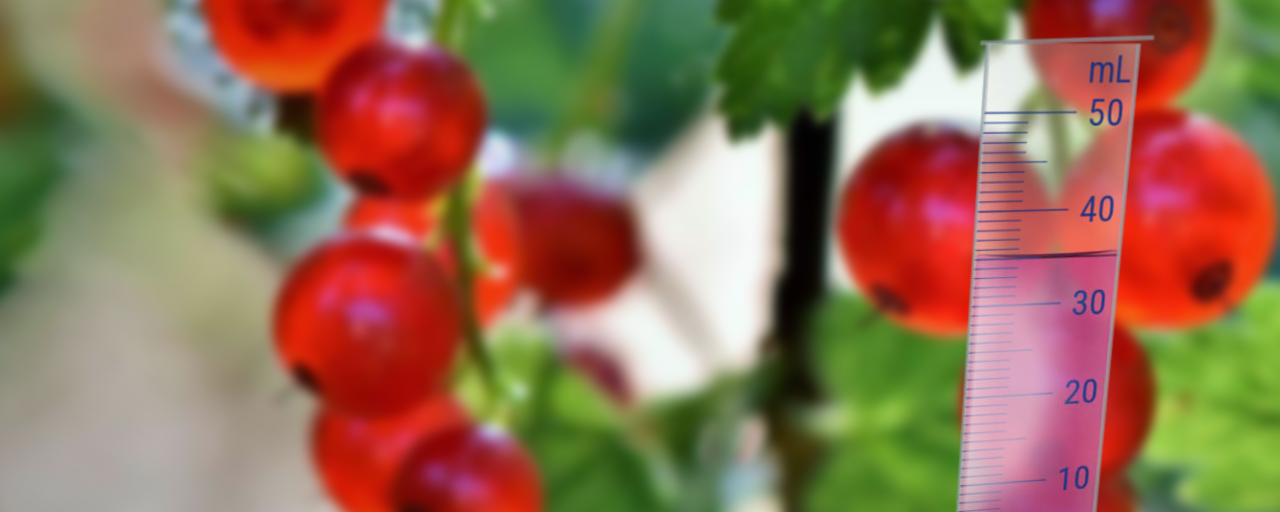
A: 35 mL
